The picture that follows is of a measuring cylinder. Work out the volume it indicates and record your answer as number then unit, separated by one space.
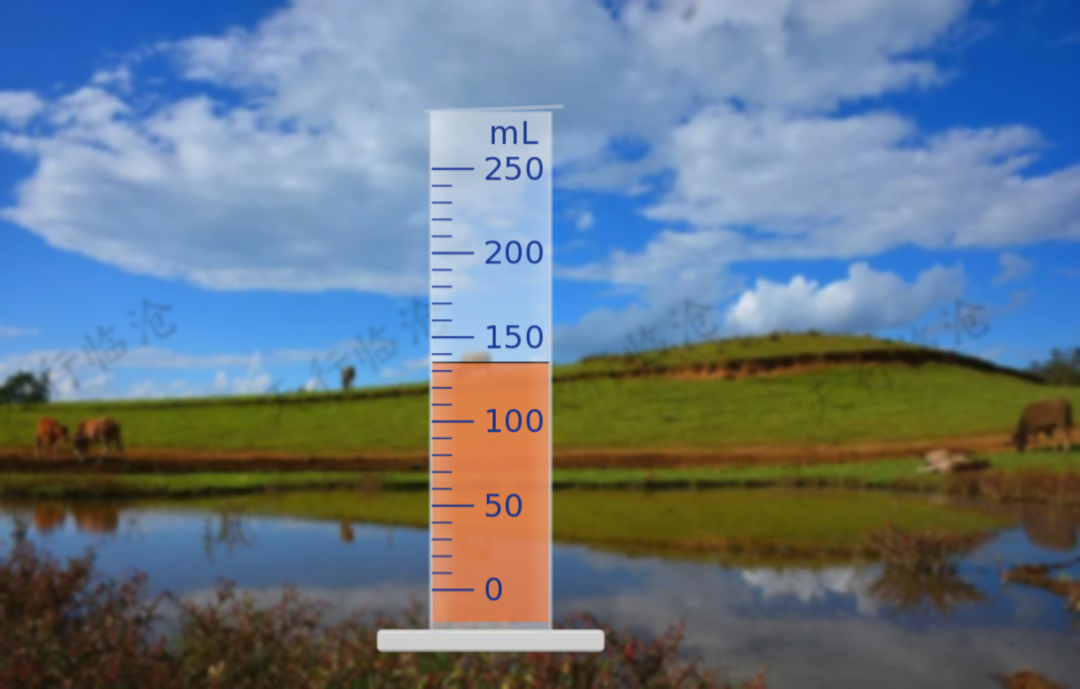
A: 135 mL
